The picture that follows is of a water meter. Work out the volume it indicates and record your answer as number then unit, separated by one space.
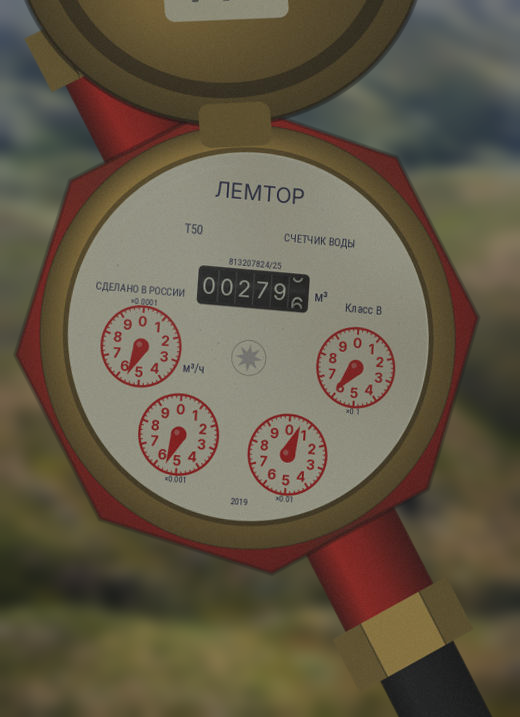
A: 2795.6055 m³
